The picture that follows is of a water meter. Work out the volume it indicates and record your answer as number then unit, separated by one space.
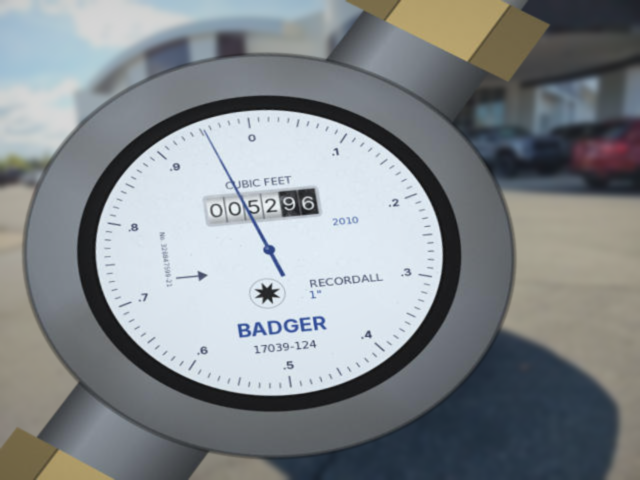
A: 5295.95 ft³
